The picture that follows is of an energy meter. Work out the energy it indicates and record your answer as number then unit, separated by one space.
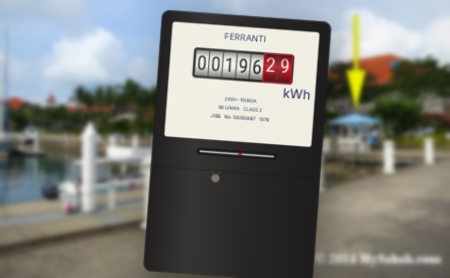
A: 196.29 kWh
